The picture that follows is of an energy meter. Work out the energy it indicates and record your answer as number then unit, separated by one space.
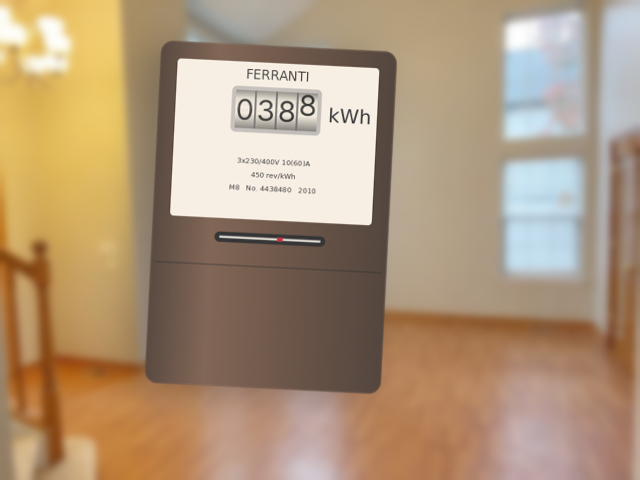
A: 388 kWh
